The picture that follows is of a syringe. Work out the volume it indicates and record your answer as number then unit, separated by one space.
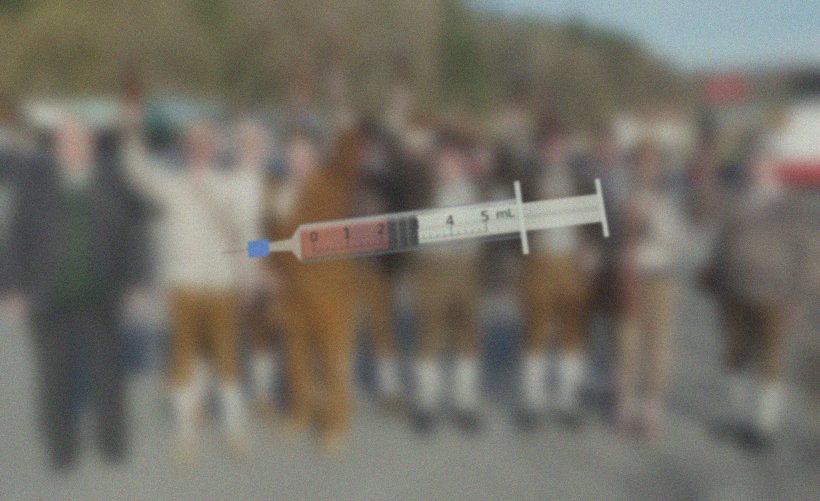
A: 2.2 mL
